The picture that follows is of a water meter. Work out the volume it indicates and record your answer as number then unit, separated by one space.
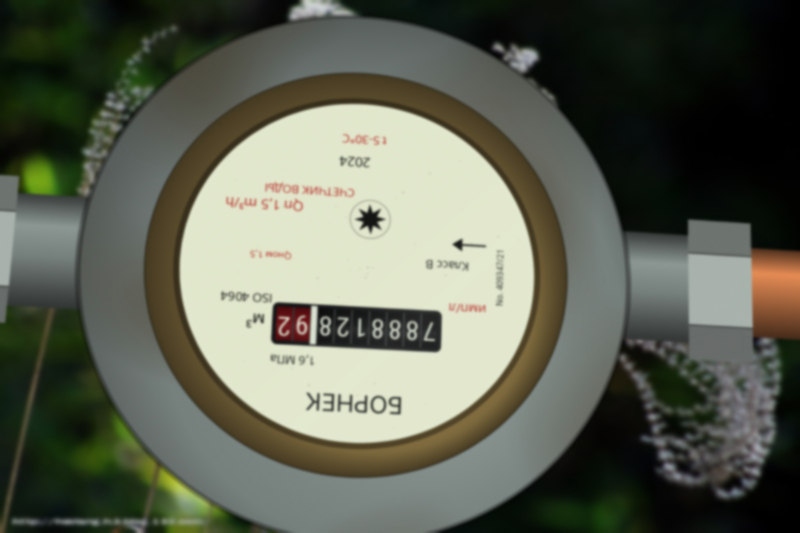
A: 7888128.92 m³
